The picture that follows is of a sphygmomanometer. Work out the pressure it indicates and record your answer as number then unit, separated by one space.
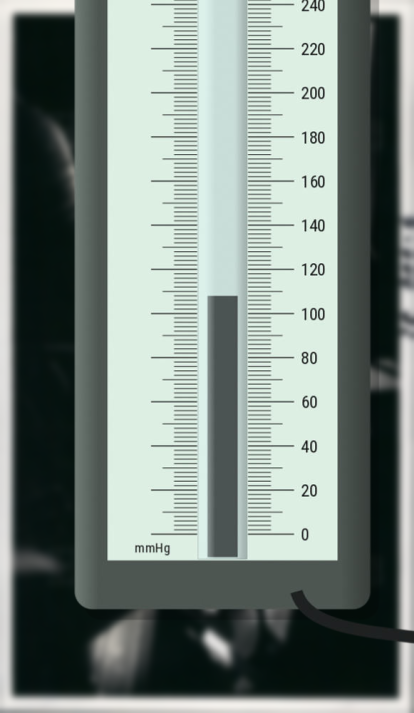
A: 108 mmHg
